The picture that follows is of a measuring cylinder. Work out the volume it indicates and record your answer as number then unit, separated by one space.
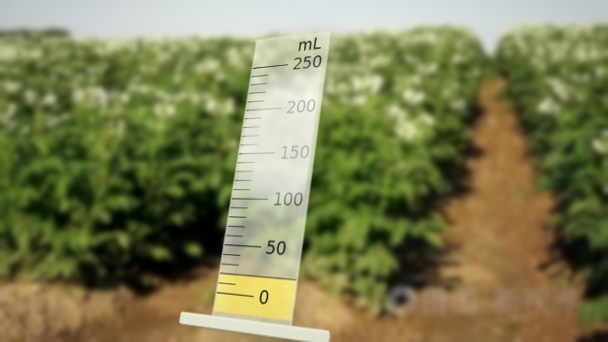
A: 20 mL
